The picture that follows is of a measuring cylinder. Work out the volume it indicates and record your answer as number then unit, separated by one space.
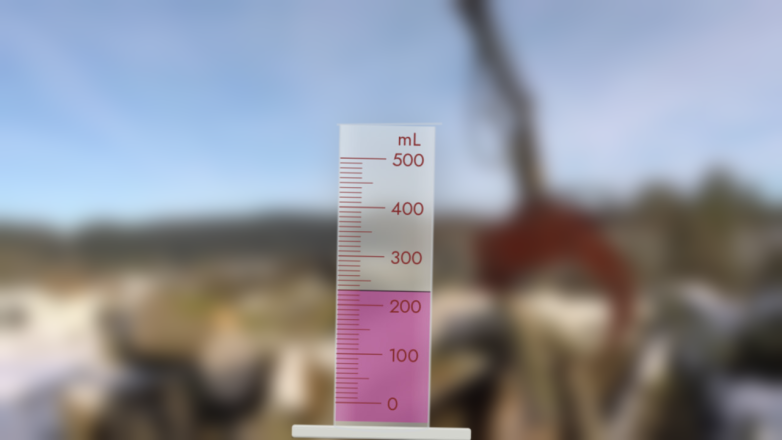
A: 230 mL
